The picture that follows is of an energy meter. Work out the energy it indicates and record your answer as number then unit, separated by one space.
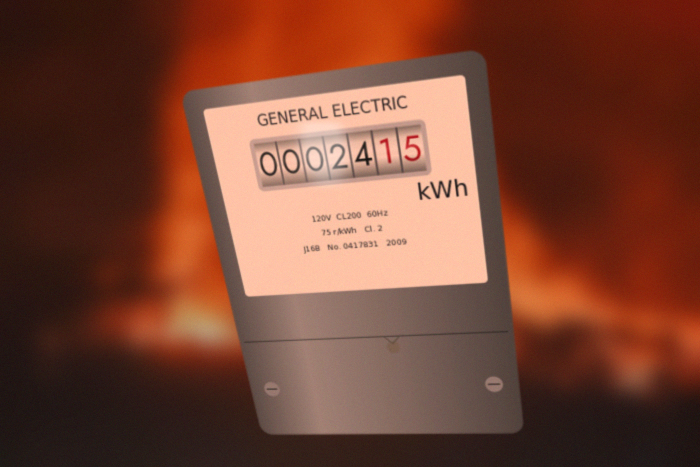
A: 24.15 kWh
